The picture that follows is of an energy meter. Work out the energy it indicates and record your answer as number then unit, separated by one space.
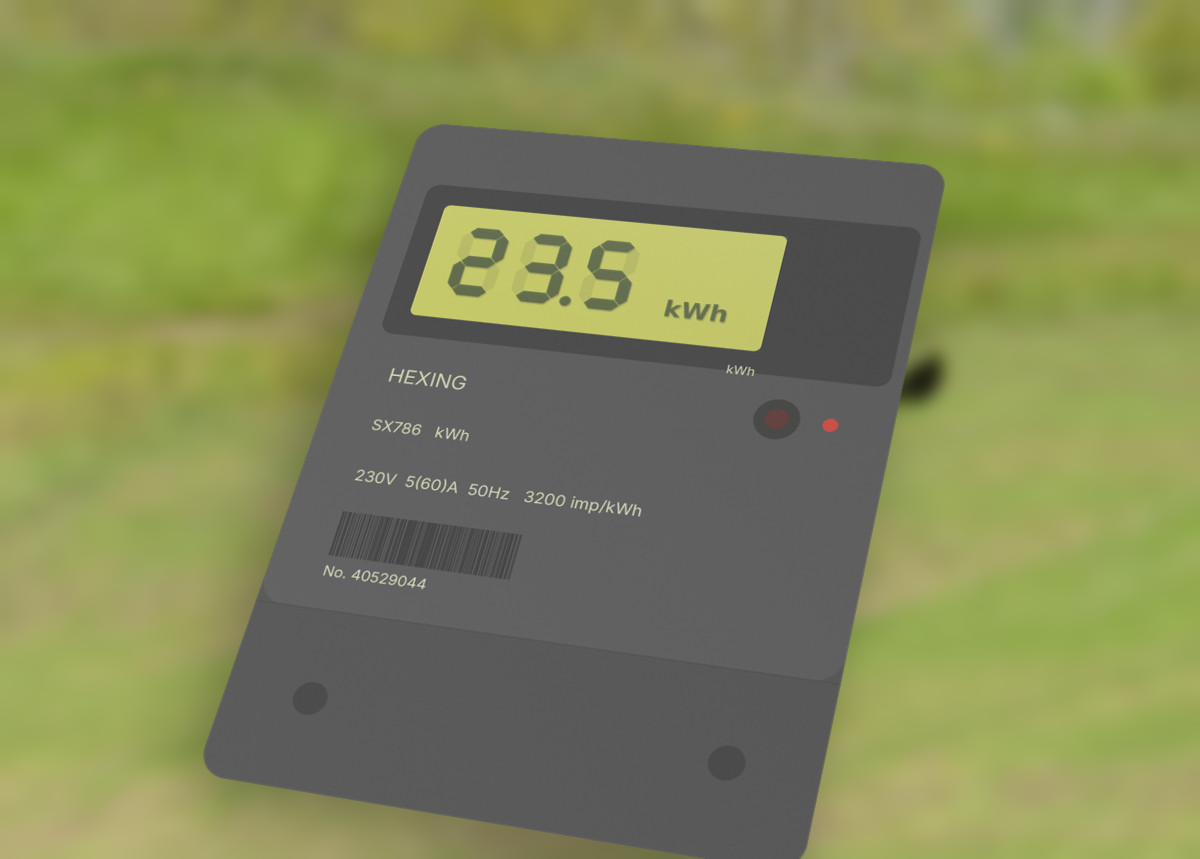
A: 23.5 kWh
